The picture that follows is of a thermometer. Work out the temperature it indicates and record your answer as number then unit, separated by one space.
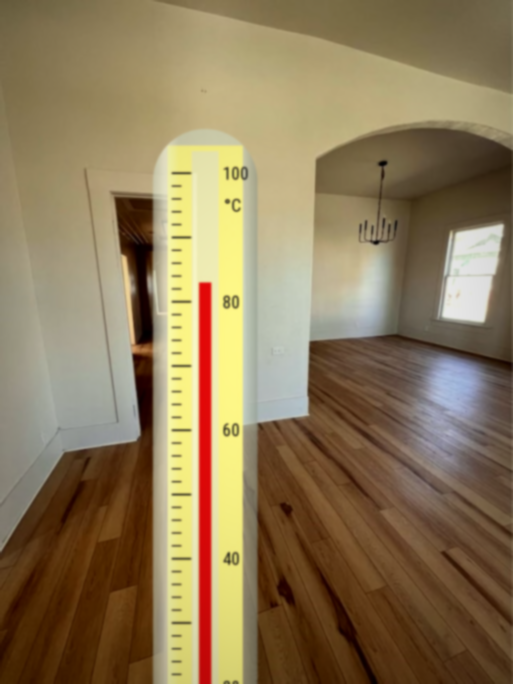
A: 83 °C
